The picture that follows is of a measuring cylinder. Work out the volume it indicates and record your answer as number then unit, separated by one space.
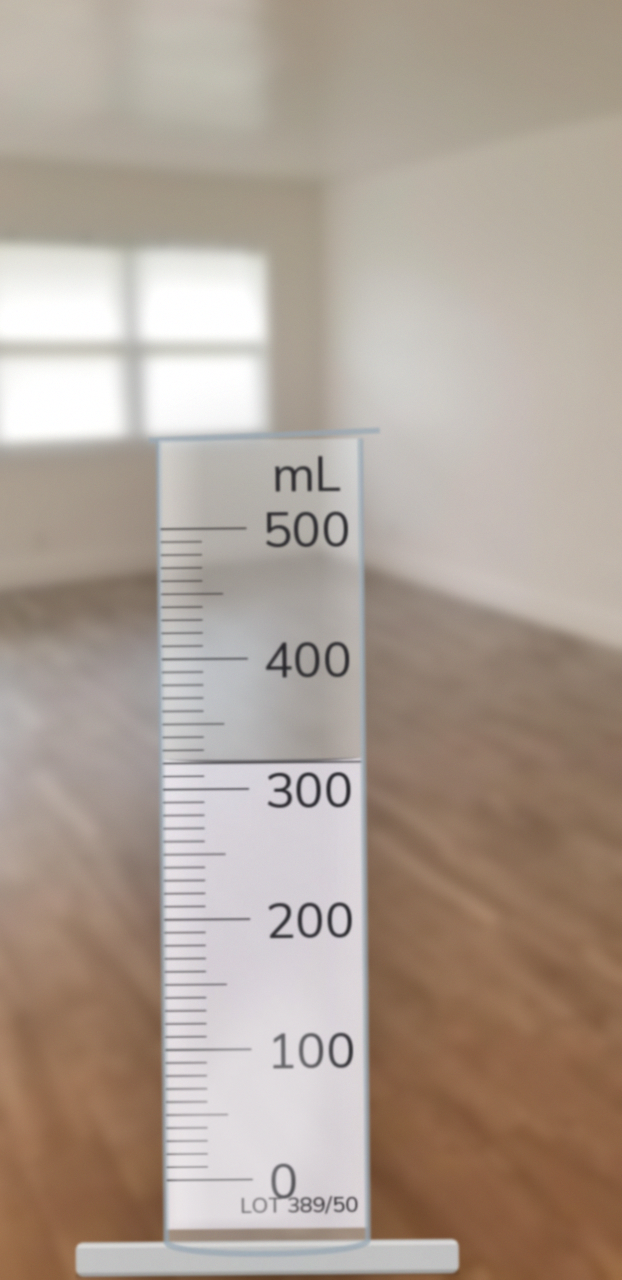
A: 320 mL
